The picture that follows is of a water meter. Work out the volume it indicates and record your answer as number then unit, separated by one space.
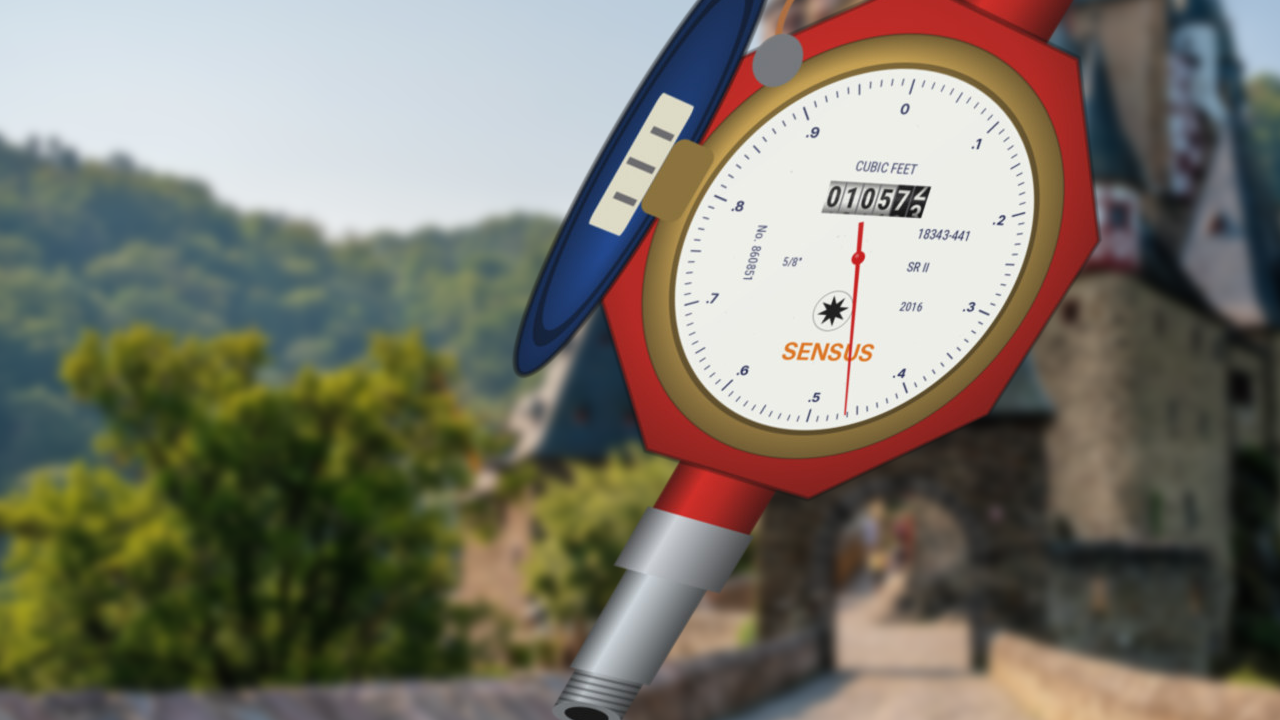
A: 10572.46 ft³
